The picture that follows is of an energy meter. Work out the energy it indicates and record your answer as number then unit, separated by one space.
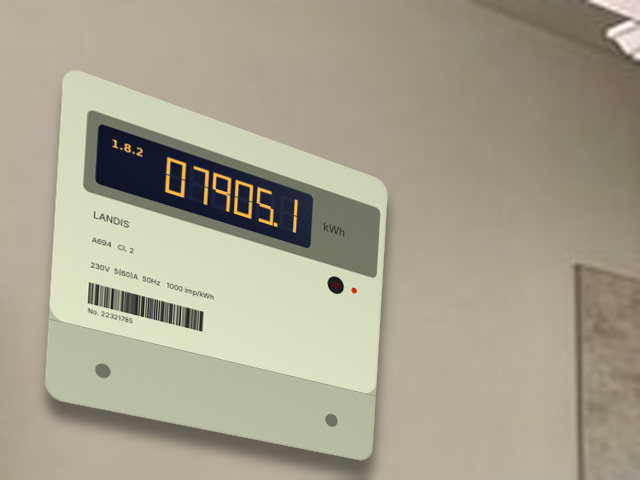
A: 7905.1 kWh
